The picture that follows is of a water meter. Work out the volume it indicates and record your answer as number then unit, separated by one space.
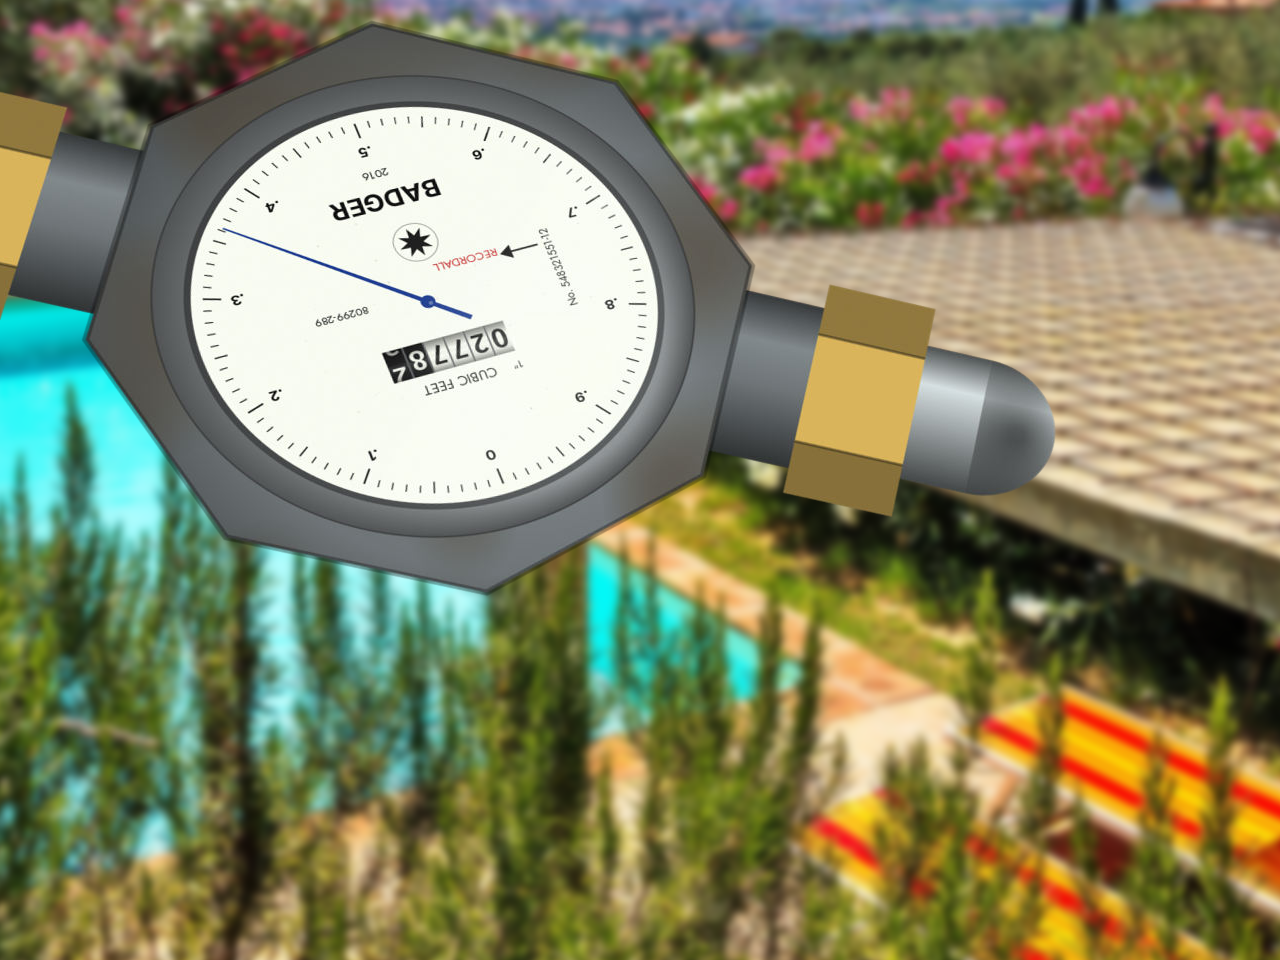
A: 27782.36 ft³
